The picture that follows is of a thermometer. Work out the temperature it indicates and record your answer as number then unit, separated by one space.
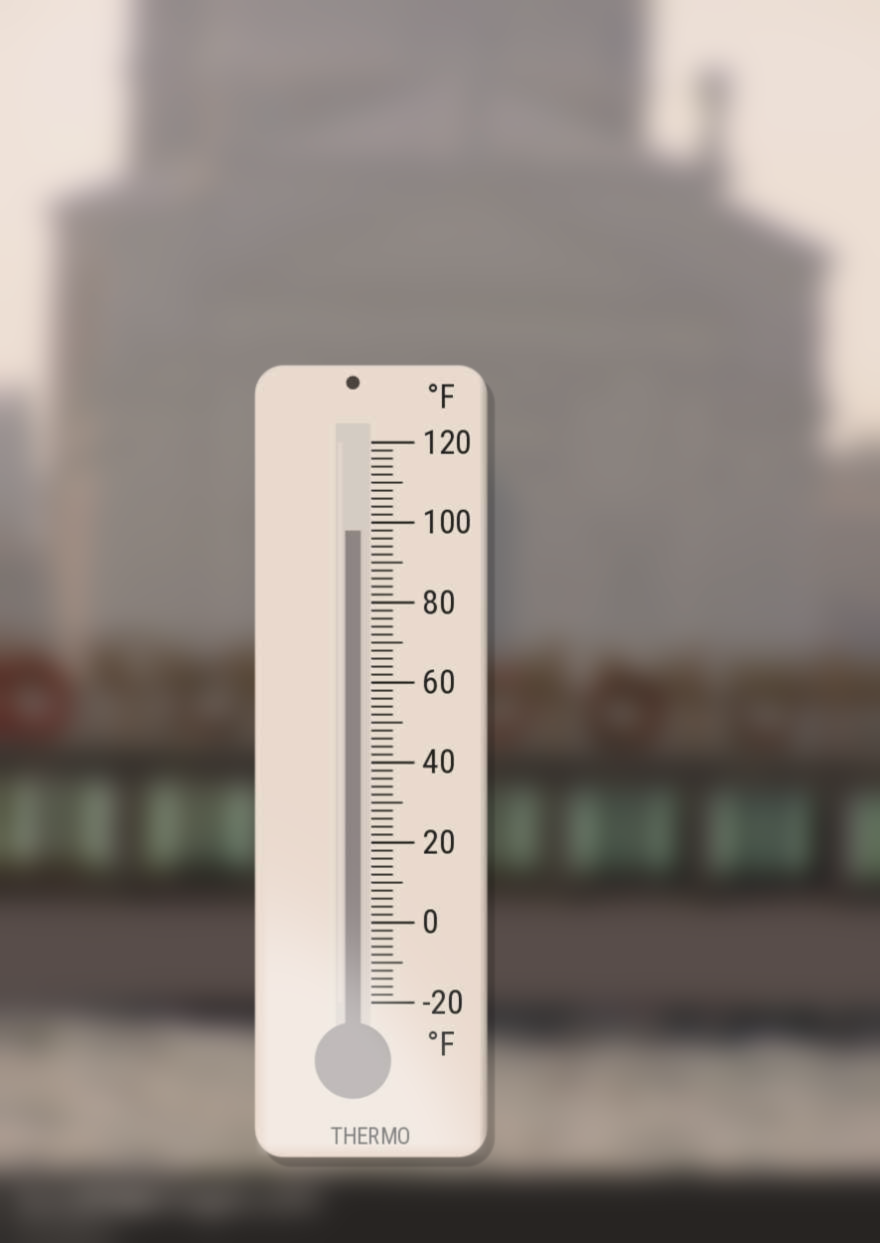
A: 98 °F
